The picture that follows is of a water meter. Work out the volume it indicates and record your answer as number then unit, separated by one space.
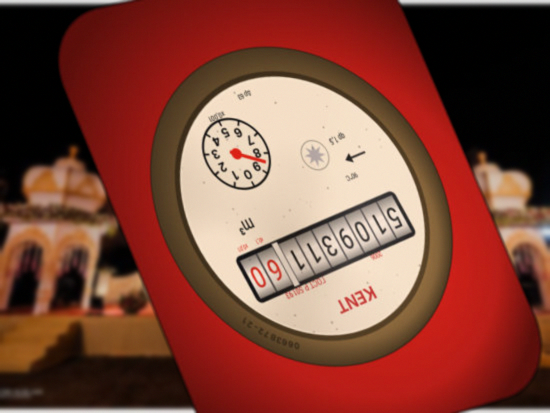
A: 5109311.608 m³
